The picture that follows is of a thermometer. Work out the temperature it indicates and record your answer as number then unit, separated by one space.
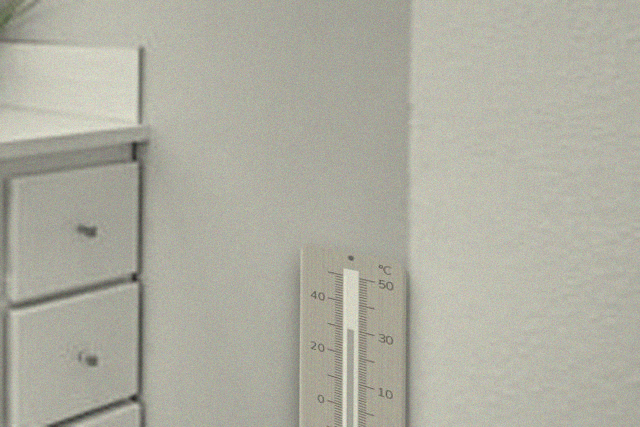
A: 30 °C
